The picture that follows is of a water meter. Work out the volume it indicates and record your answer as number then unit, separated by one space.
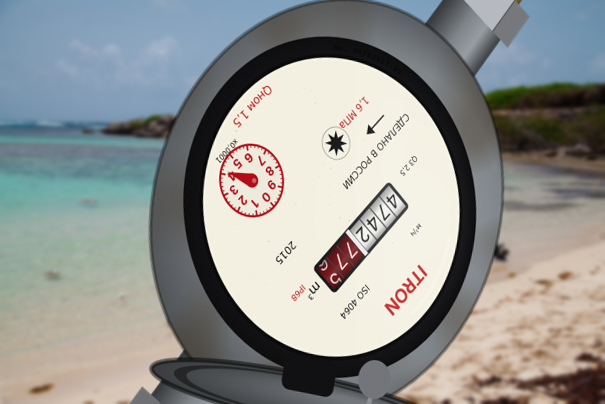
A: 4742.7754 m³
